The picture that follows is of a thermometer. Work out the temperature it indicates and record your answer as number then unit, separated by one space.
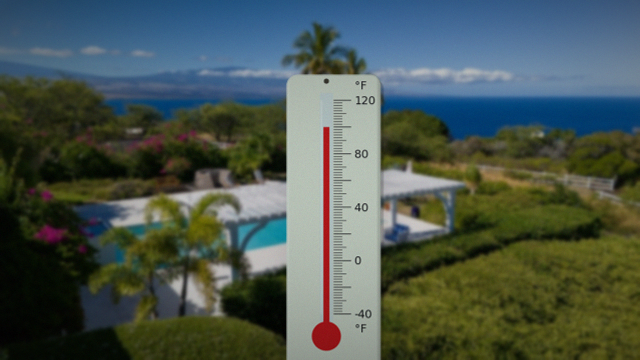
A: 100 °F
